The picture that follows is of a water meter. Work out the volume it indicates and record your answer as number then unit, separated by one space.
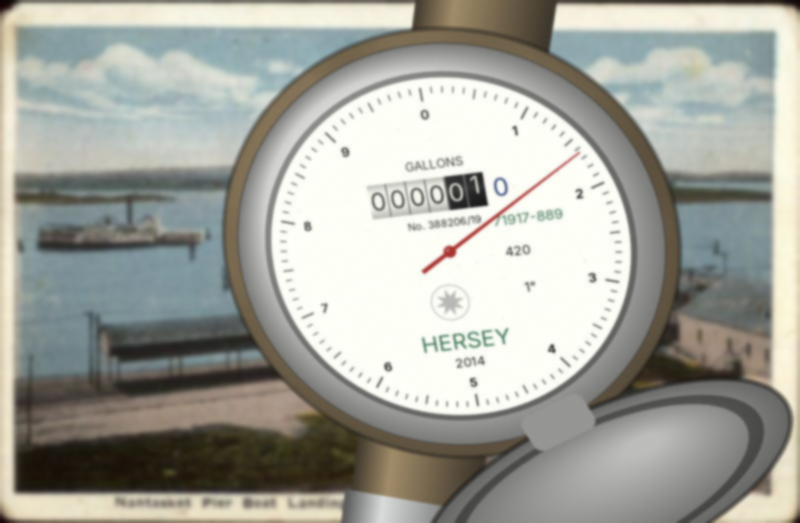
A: 11.6 gal
